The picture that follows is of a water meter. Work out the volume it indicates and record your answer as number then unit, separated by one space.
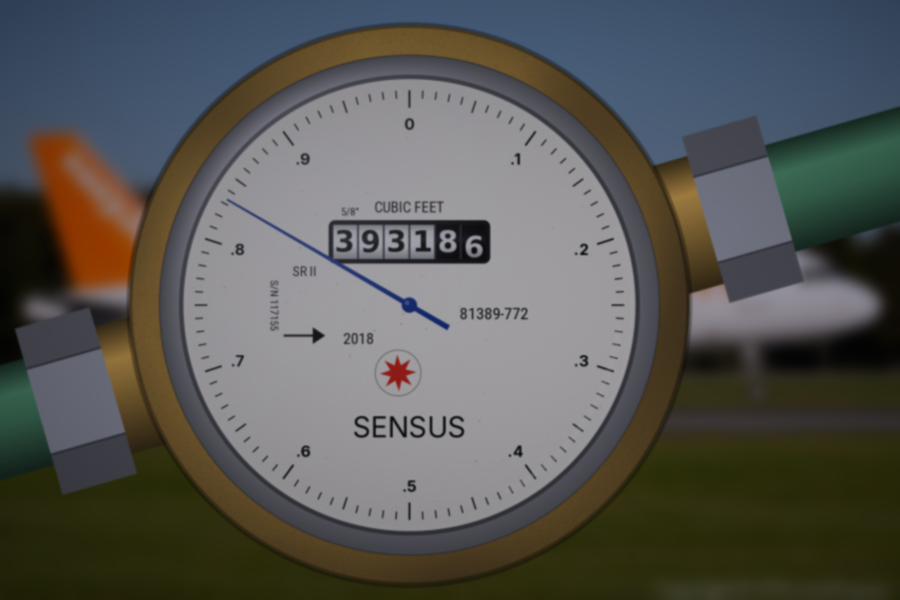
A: 393185.83 ft³
